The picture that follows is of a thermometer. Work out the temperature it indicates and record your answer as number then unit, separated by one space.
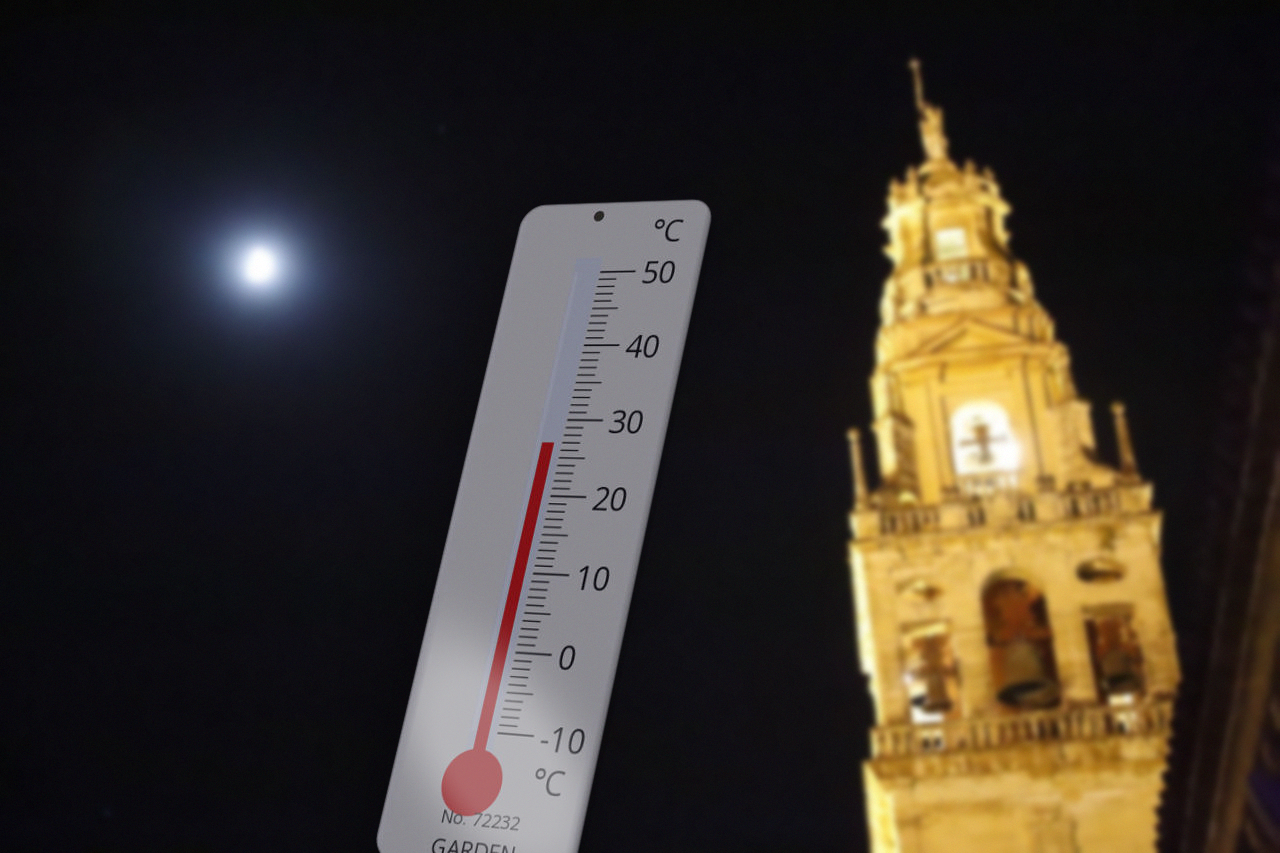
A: 27 °C
